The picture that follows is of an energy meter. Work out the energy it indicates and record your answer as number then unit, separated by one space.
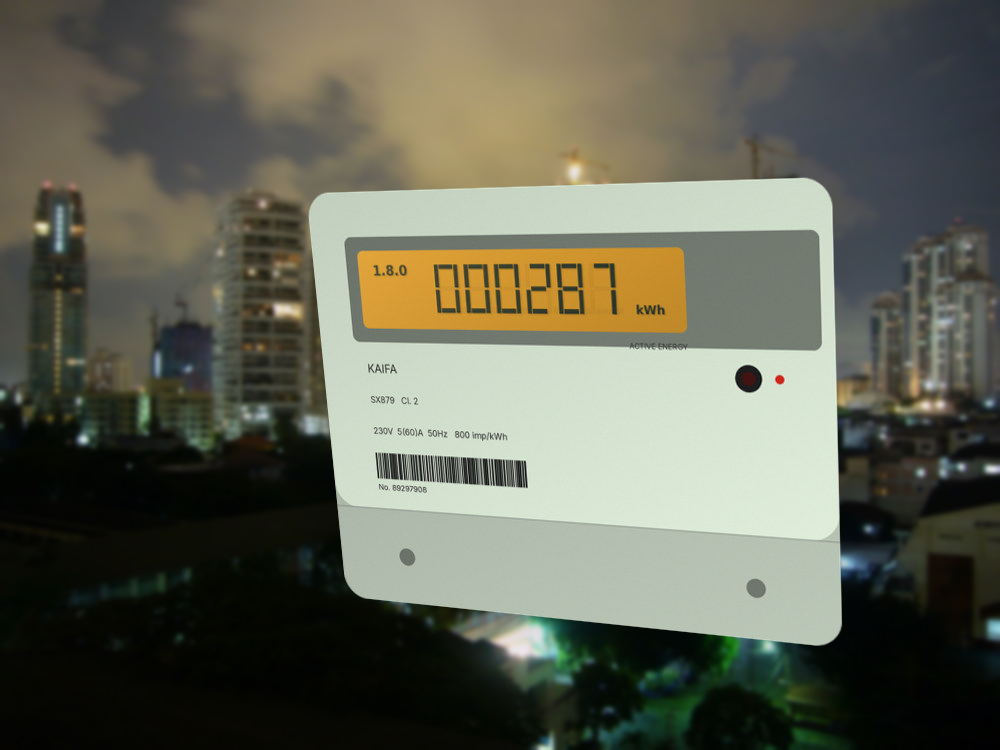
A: 287 kWh
